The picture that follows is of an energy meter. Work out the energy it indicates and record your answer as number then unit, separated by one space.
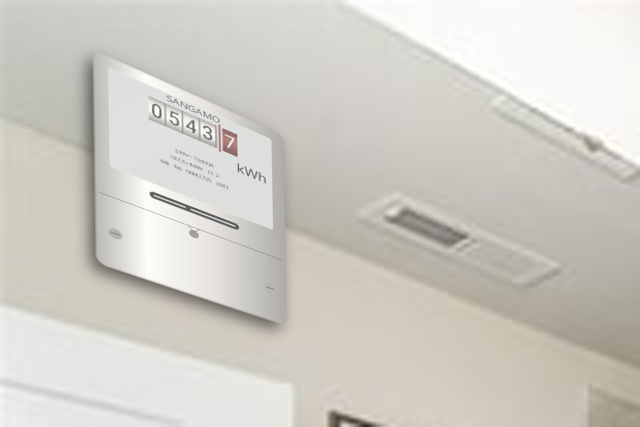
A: 543.7 kWh
